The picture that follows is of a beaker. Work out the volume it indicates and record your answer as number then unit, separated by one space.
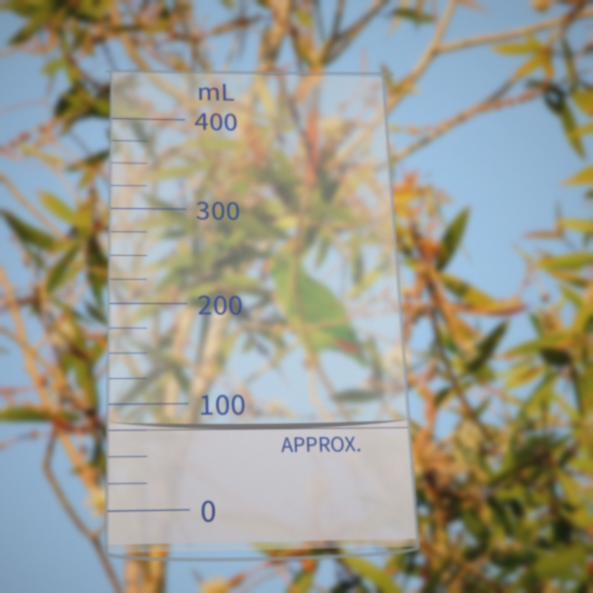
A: 75 mL
